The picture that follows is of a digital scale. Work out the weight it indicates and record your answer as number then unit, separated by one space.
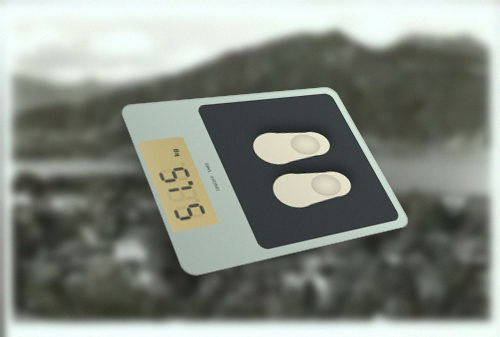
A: 51.5 kg
